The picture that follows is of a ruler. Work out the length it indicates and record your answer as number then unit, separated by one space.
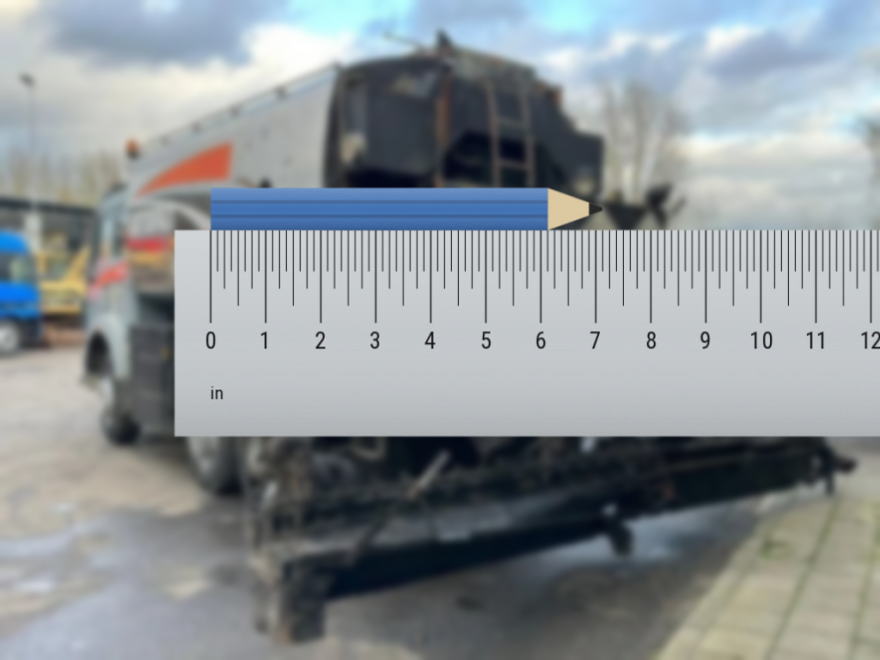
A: 7.125 in
